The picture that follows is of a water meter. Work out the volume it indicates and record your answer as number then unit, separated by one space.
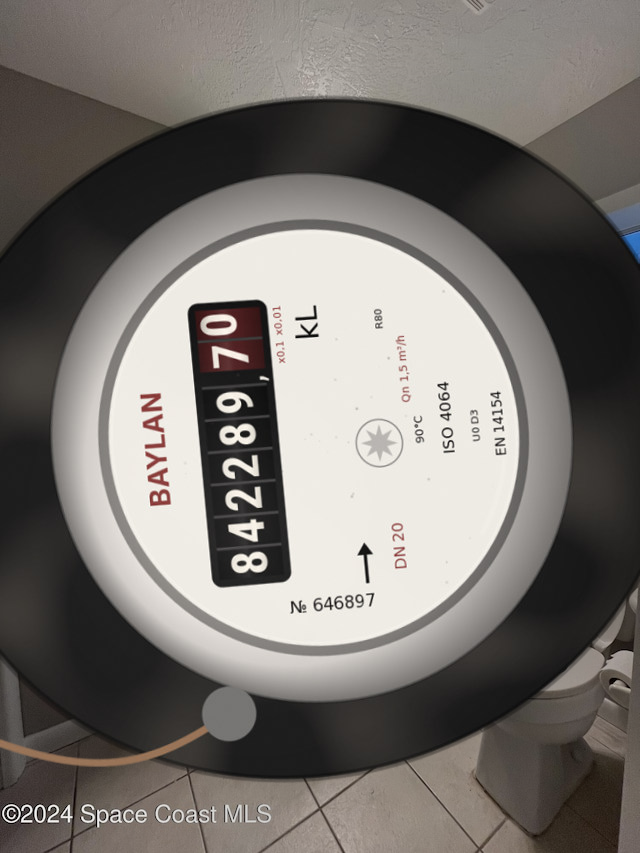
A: 842289.70 kL
